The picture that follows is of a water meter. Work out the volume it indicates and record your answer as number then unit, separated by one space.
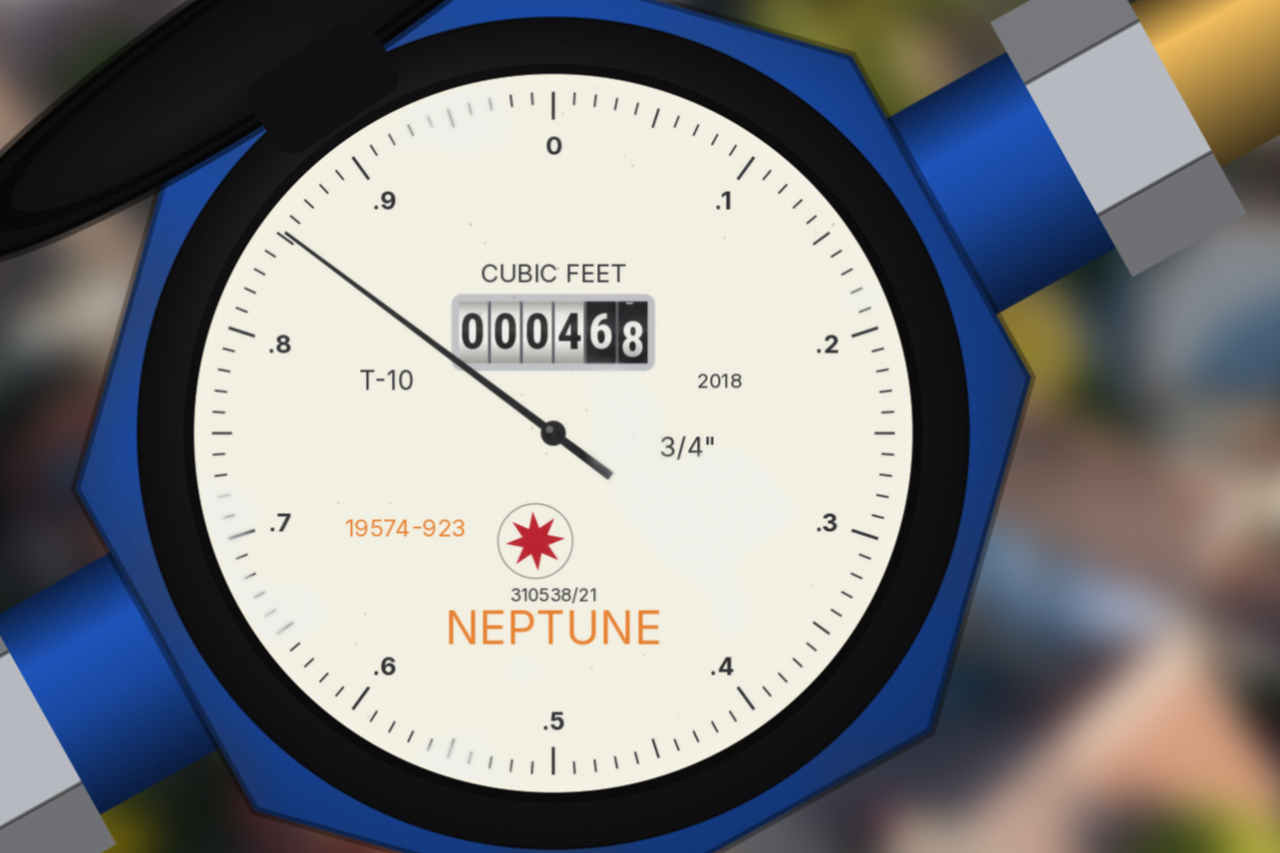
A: 467.85 ft³
